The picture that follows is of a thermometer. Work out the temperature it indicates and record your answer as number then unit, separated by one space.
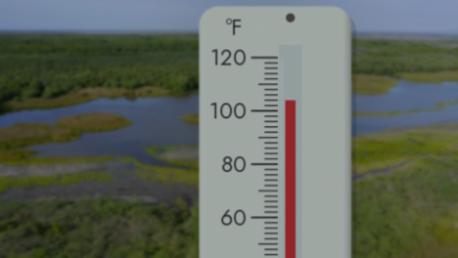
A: 104 °F
